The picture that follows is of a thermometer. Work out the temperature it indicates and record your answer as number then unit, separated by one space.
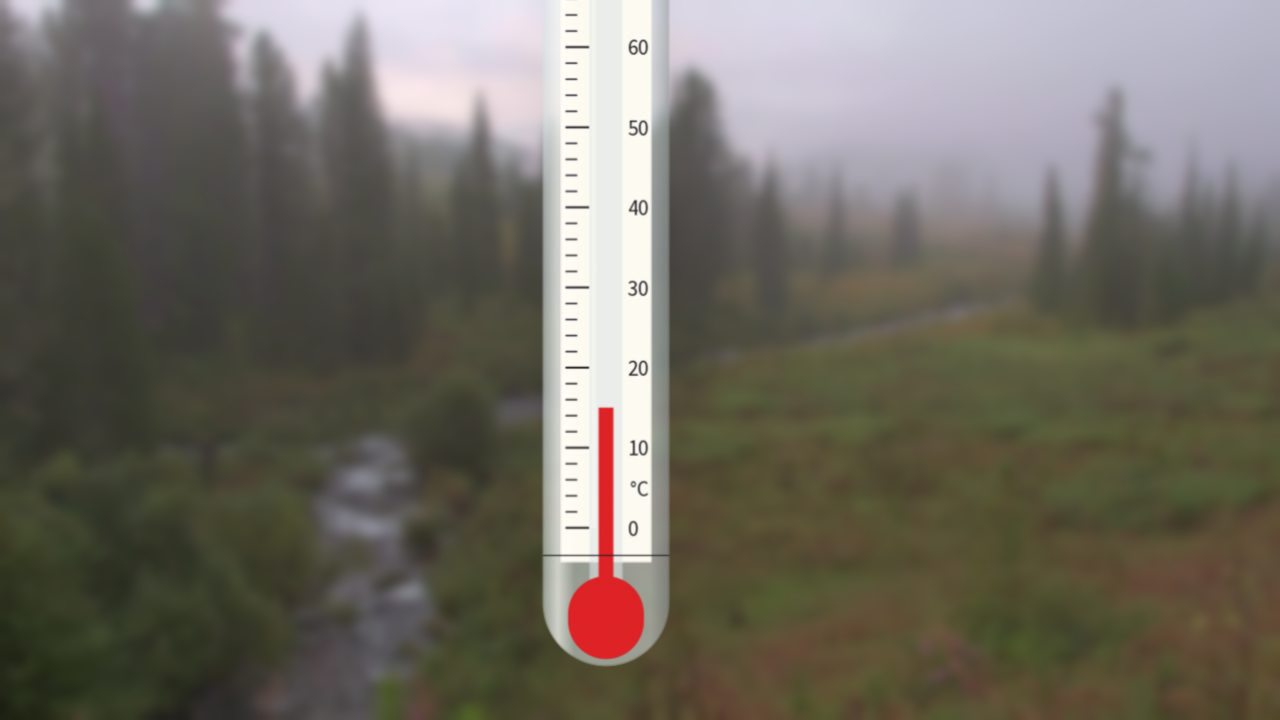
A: 15 °C
